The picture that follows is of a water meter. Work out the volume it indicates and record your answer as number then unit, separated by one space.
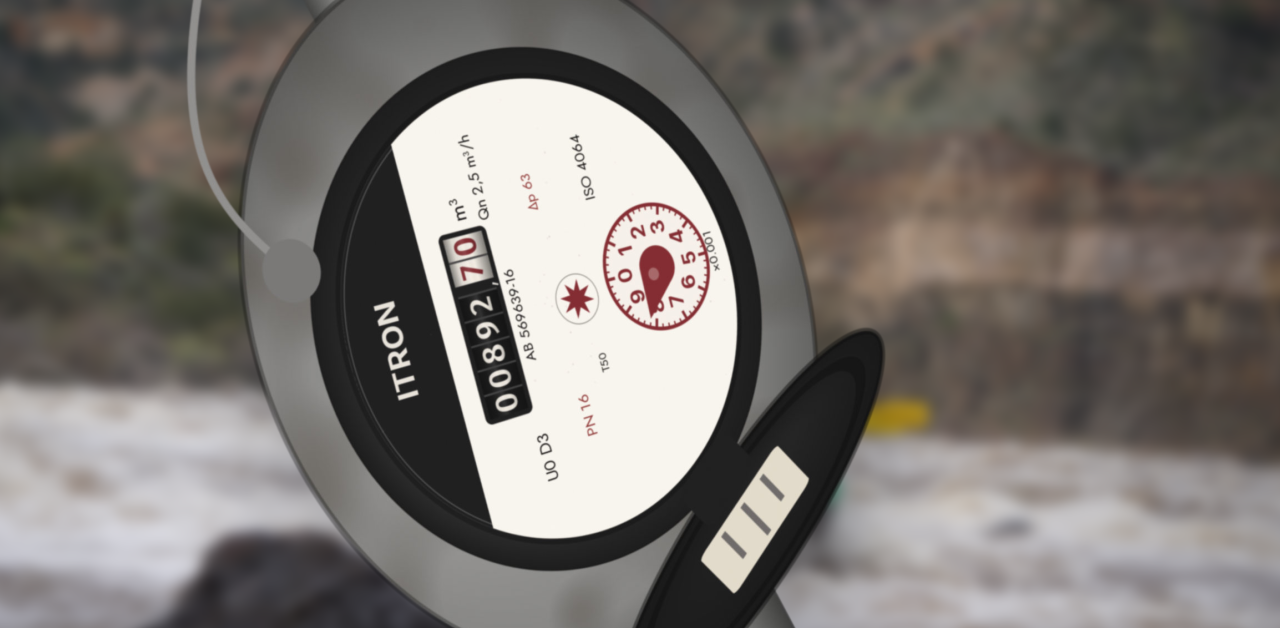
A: 892.708 m³
